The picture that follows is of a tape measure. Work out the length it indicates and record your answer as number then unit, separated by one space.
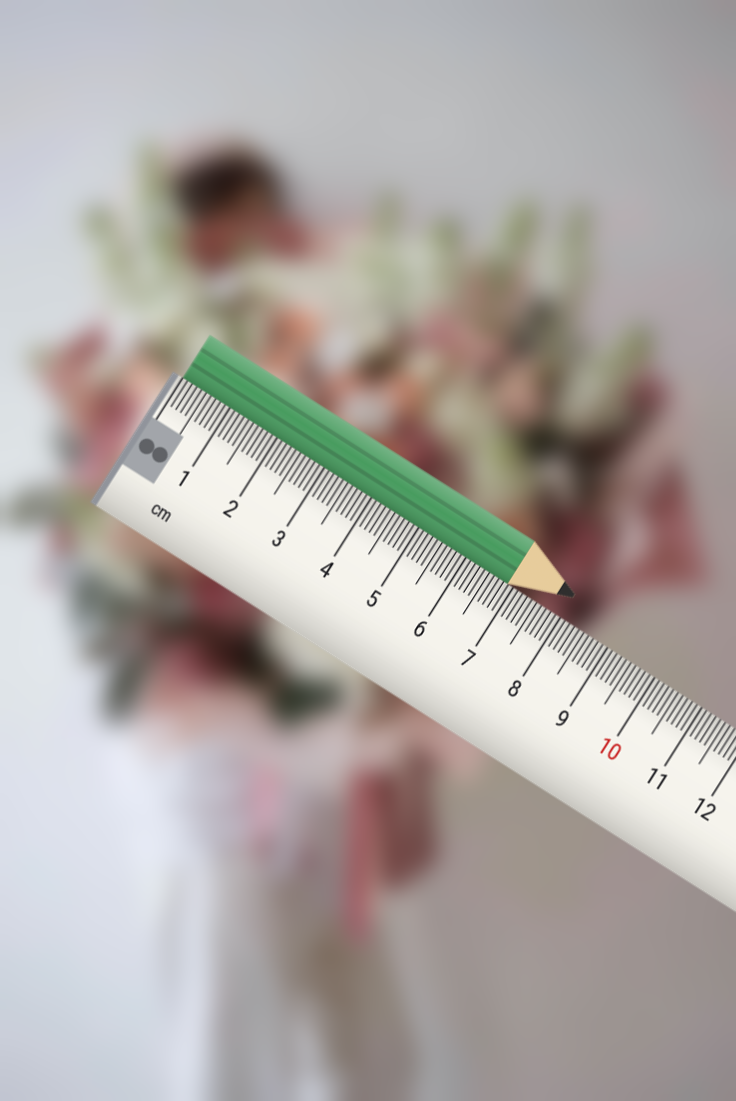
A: 8 cm
